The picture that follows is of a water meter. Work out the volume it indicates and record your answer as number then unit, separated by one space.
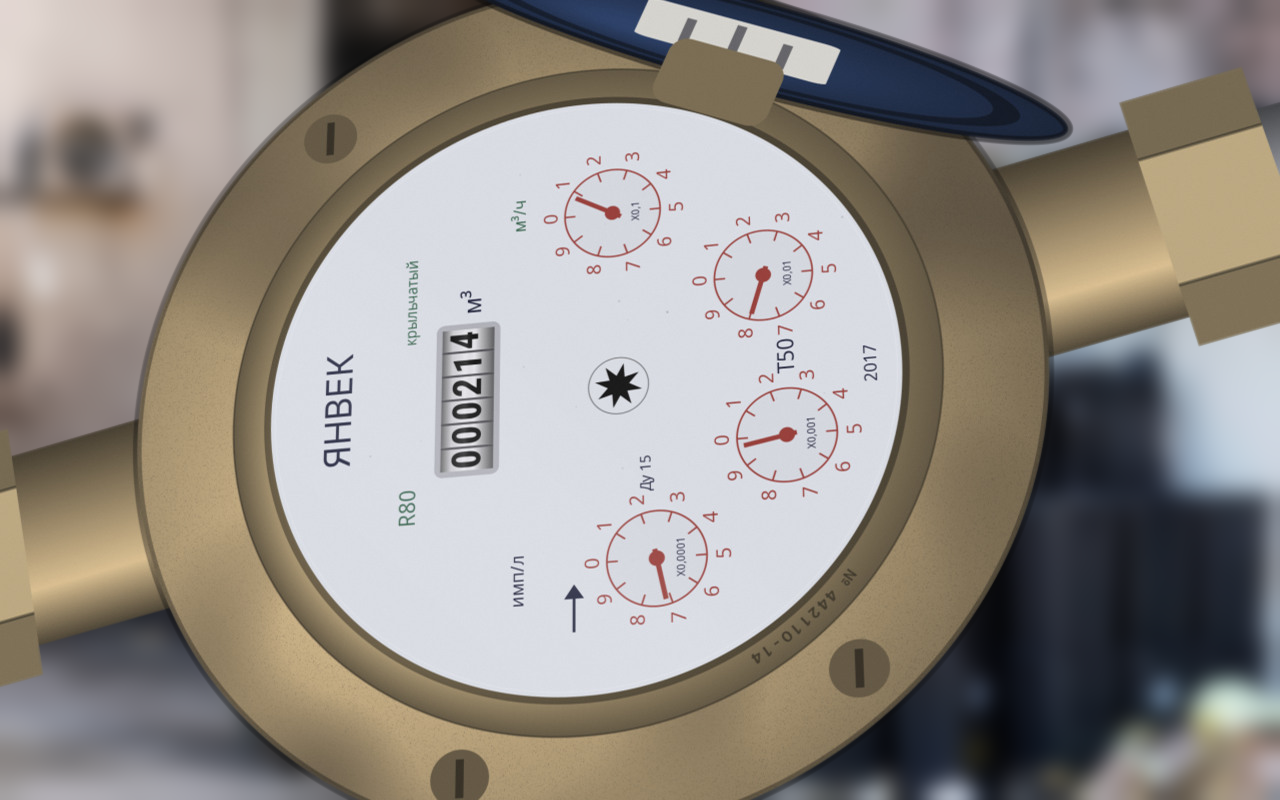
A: 214.0797 m³
